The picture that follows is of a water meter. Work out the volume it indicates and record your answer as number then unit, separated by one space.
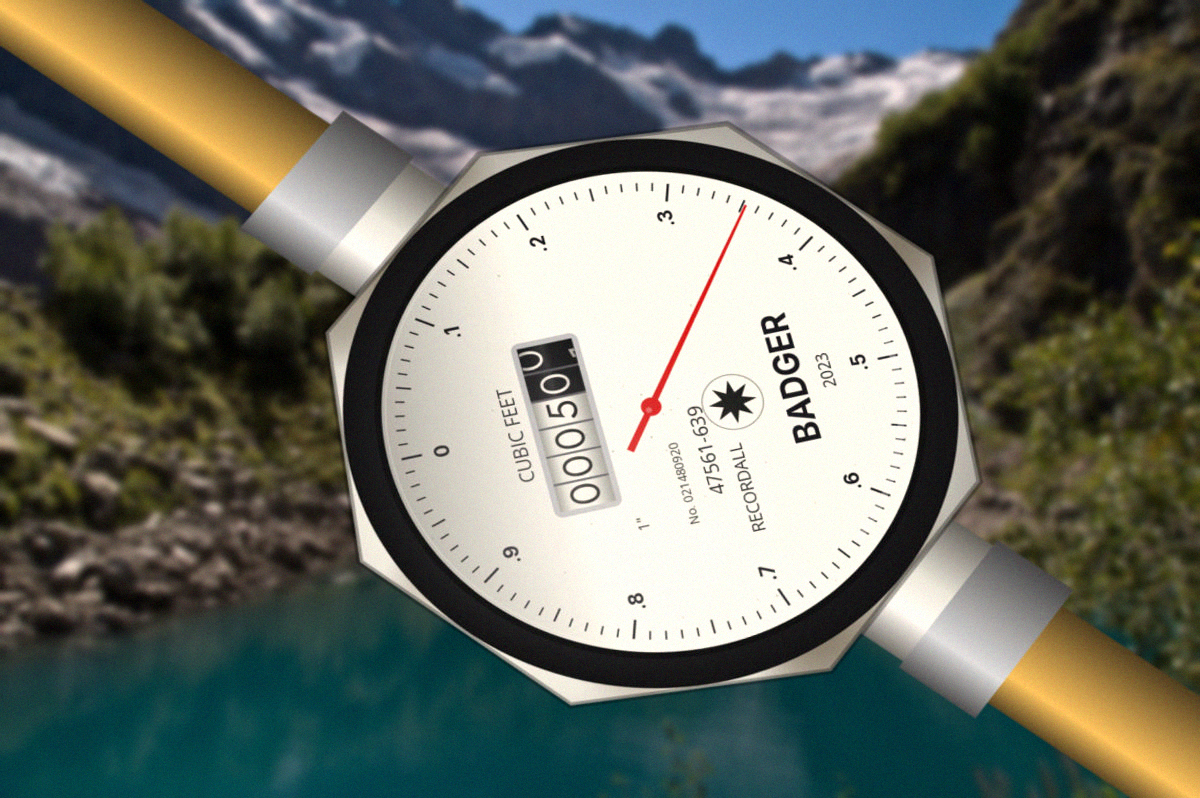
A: 500.35 ft³
